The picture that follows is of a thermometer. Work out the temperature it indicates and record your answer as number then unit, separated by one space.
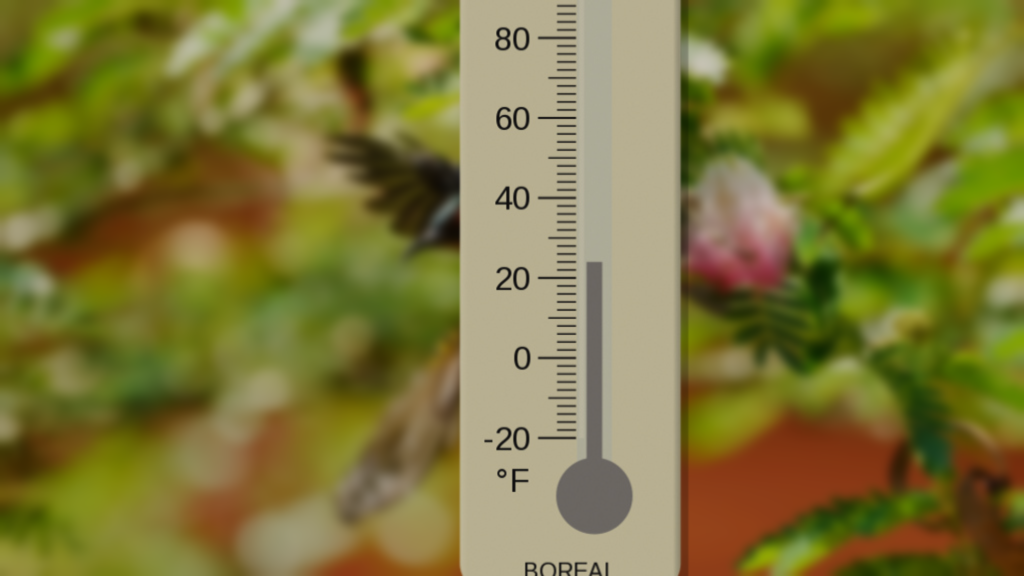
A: 24 °F
